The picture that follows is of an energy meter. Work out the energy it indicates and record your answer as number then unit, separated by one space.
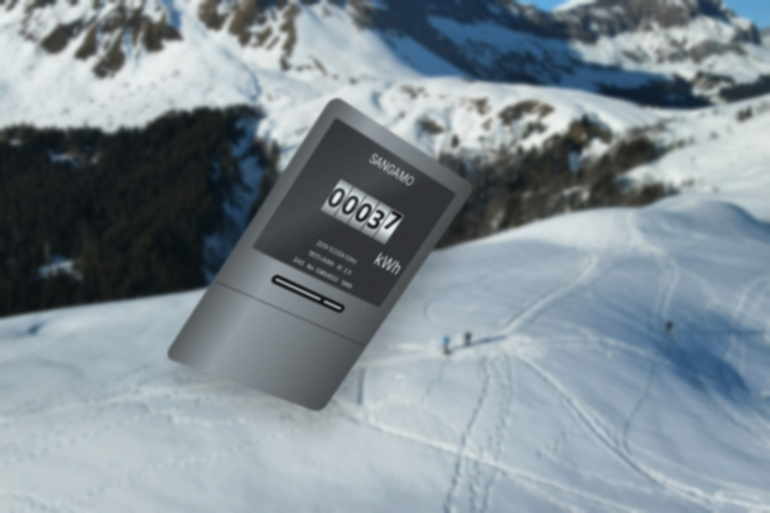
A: 37 kWh
